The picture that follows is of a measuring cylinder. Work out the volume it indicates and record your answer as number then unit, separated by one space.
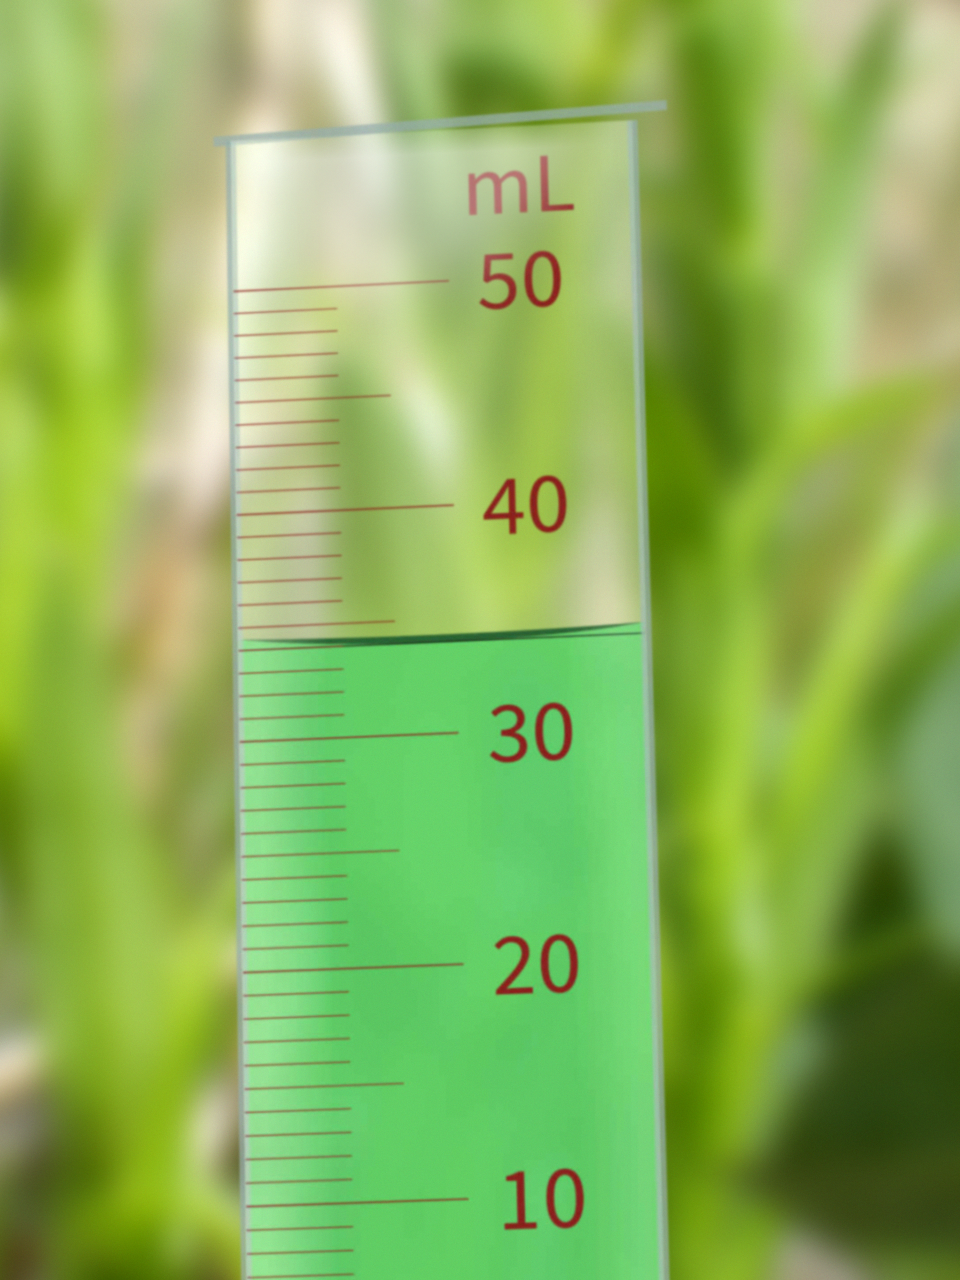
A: 34 mL
